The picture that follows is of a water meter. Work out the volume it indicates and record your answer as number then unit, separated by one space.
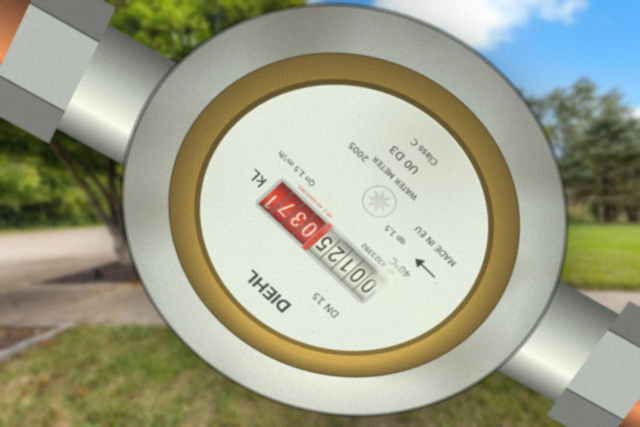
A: 125.0371 kL
